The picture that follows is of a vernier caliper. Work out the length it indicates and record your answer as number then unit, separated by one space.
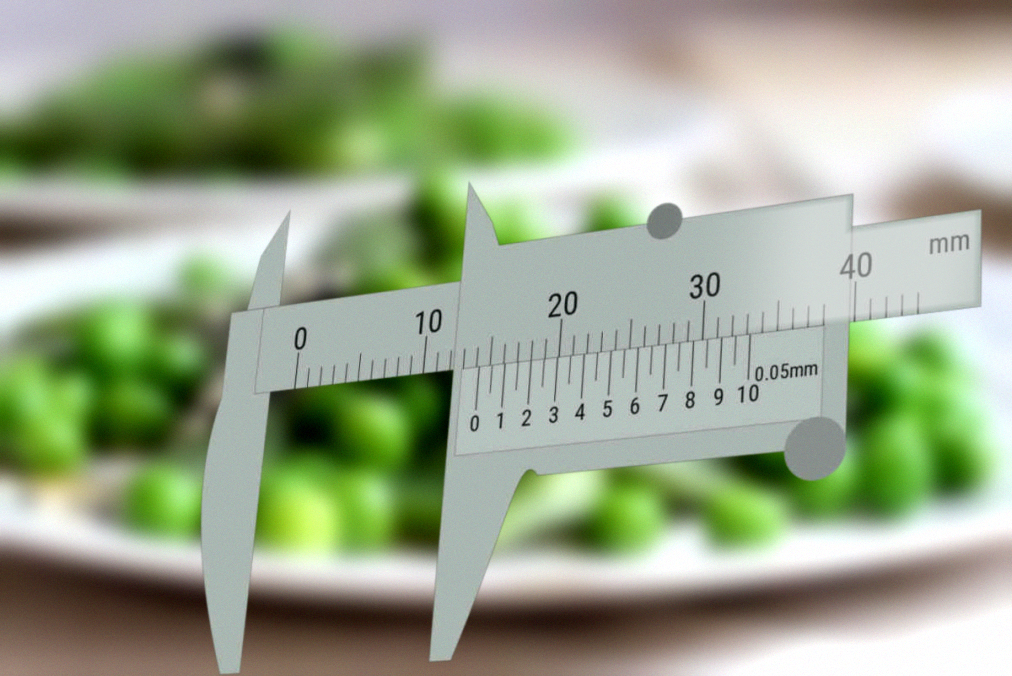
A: 14.2 mm
